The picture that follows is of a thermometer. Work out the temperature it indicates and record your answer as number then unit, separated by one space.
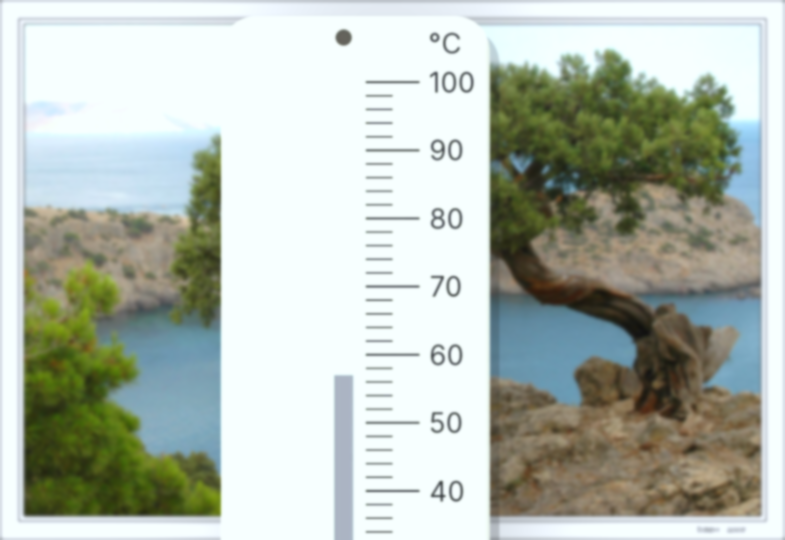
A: 57 °C
